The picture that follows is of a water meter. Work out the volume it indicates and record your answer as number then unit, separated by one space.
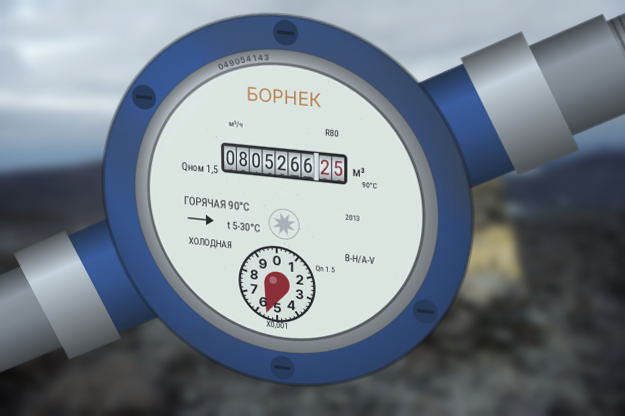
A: 805266.255 m³
